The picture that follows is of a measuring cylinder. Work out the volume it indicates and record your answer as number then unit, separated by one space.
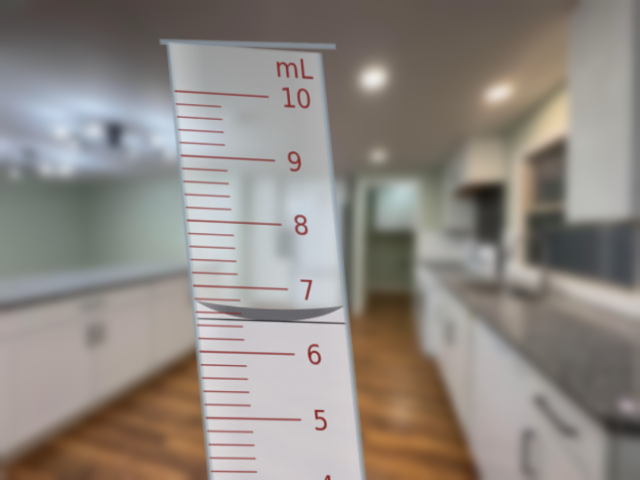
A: 6.5 mL
